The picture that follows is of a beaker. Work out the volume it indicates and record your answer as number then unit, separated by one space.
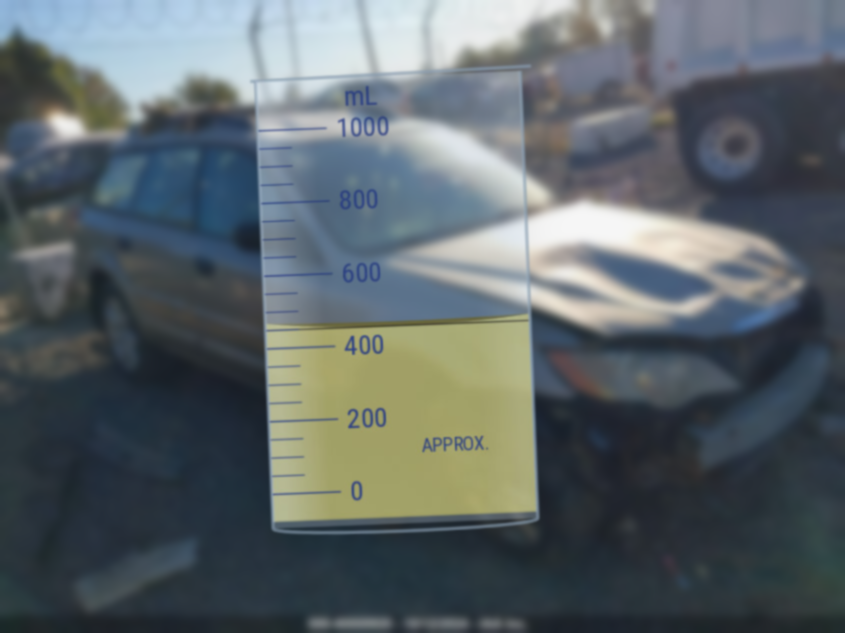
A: 450 mL
